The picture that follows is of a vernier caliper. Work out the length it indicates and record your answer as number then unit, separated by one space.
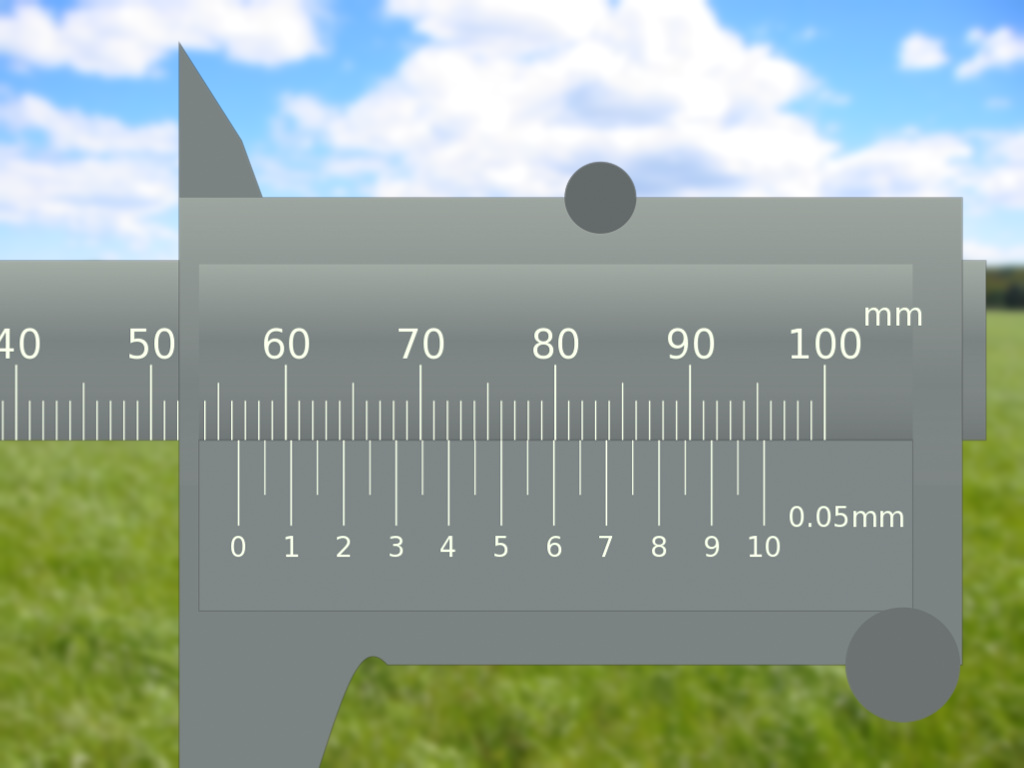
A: 56.5 mm
